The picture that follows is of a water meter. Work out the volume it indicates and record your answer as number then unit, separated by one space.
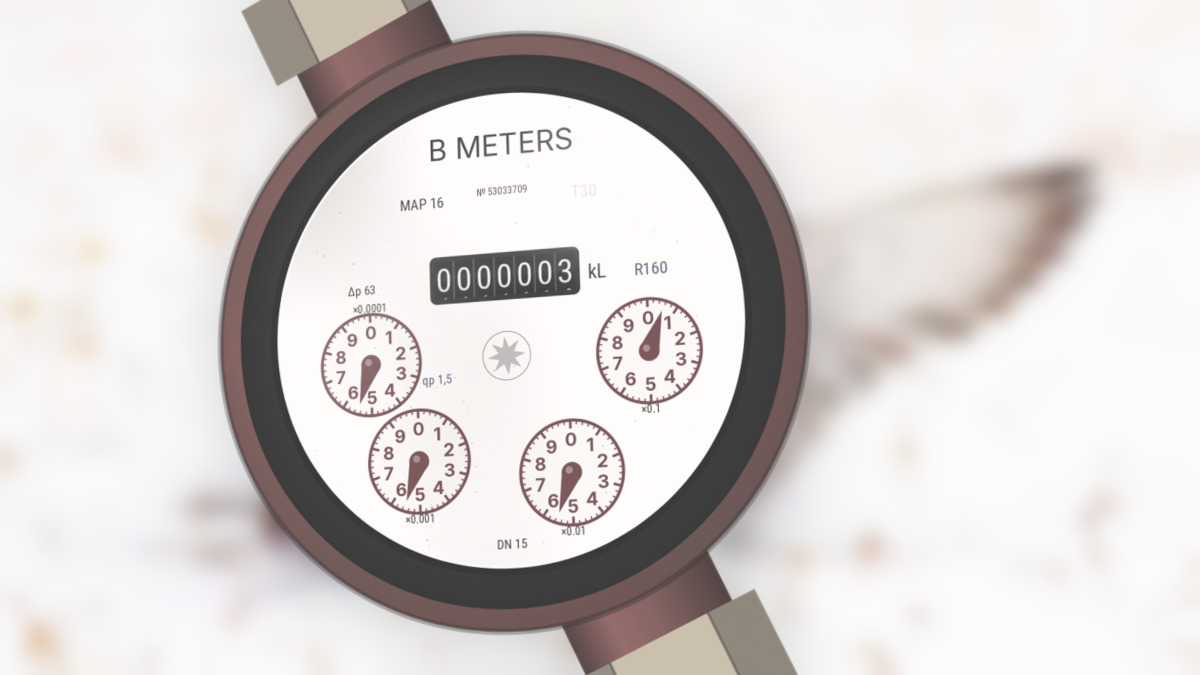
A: 3.0555 kL
